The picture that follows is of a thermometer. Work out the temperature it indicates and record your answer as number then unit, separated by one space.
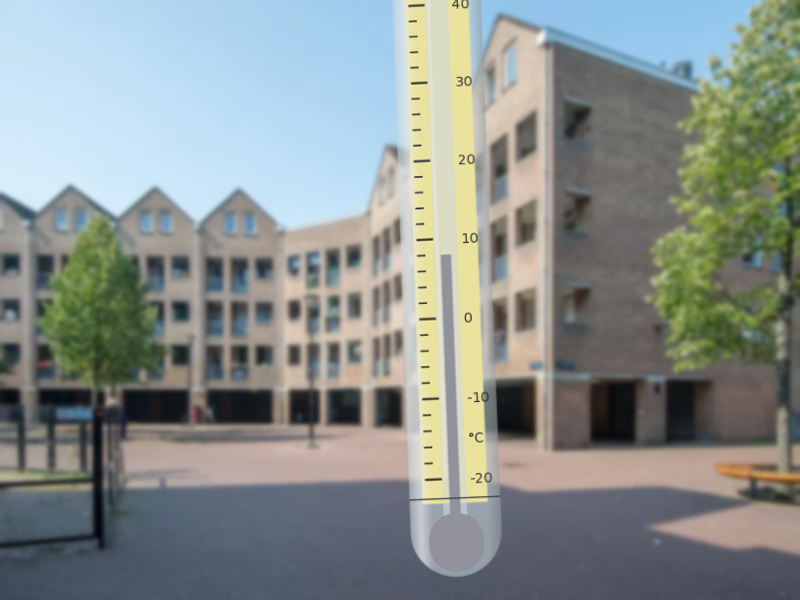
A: 8 °C
